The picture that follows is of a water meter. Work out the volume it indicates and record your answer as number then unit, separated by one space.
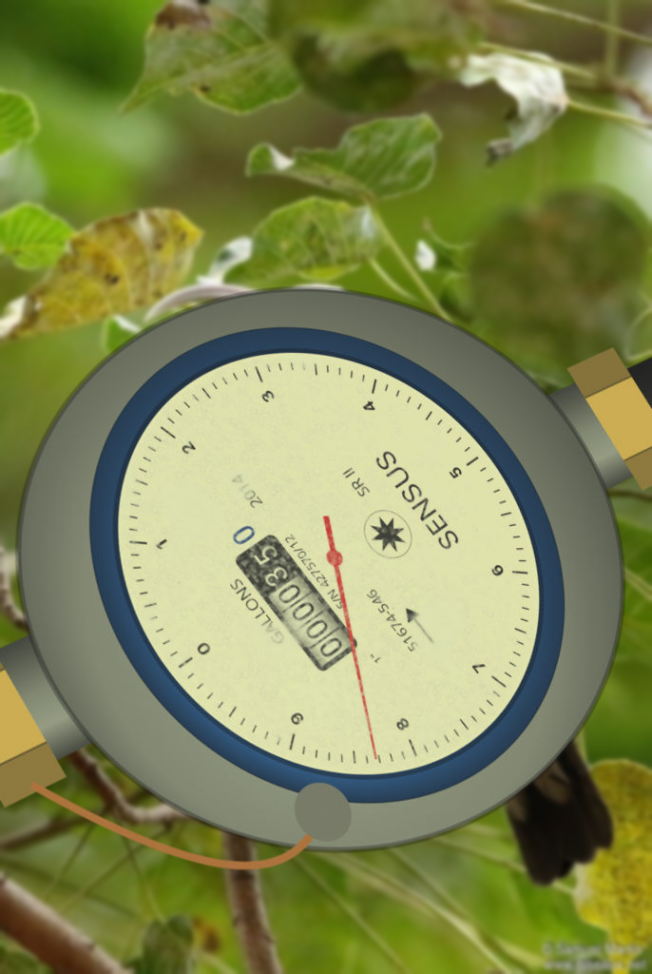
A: 348.3 gal
